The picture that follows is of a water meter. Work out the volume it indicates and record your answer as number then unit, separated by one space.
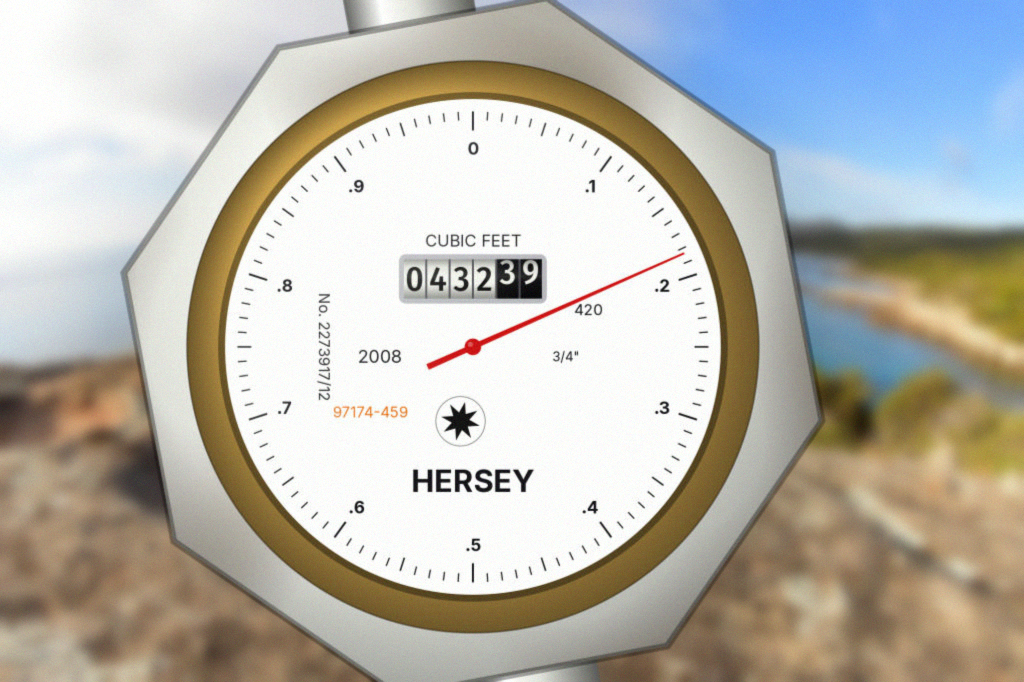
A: 43239.18 ft³
